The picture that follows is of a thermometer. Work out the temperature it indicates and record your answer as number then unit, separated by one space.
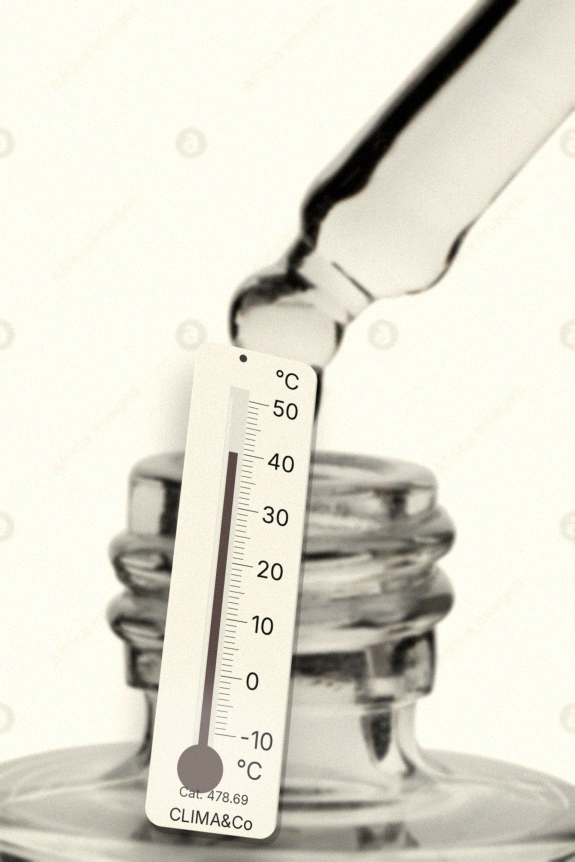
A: 40 °C
